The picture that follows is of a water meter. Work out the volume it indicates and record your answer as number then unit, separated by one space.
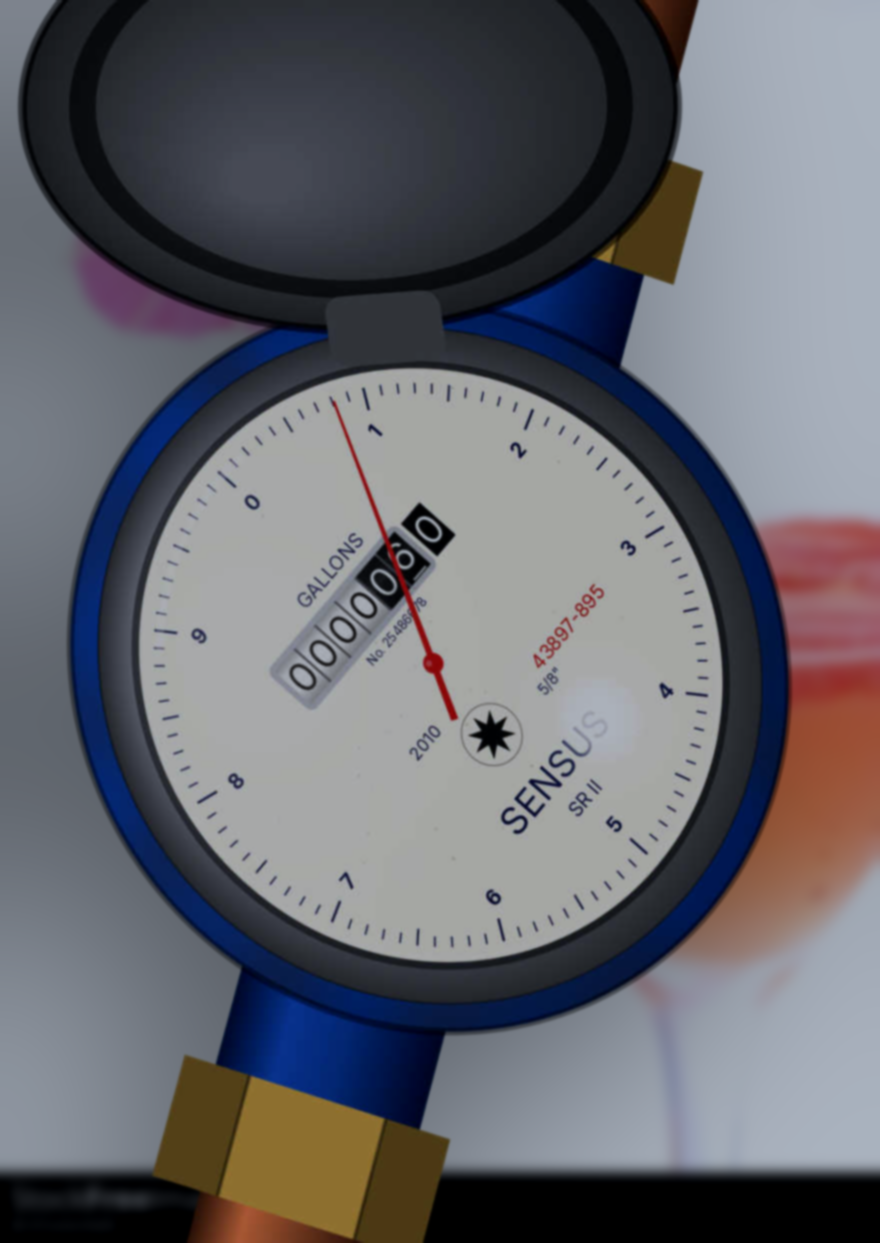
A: 60.8 gal
